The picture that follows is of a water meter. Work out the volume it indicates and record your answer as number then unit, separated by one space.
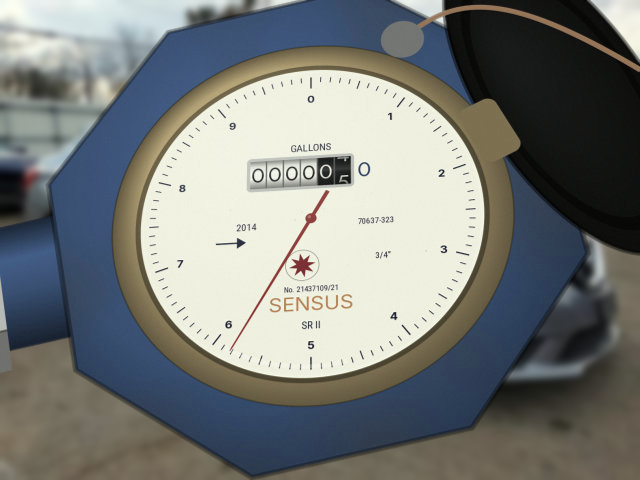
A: 45.8 gal
